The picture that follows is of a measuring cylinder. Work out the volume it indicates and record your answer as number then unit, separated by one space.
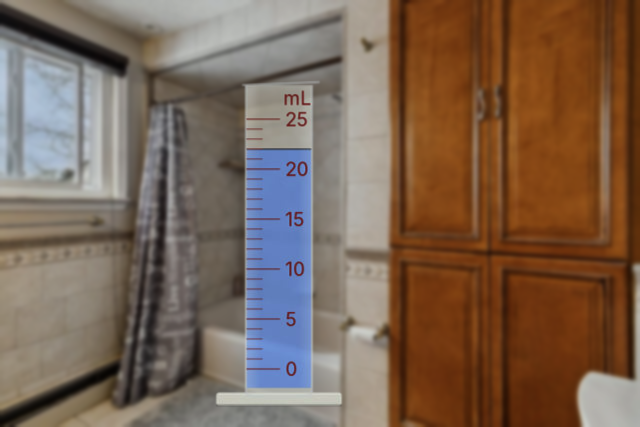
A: 22 mL
